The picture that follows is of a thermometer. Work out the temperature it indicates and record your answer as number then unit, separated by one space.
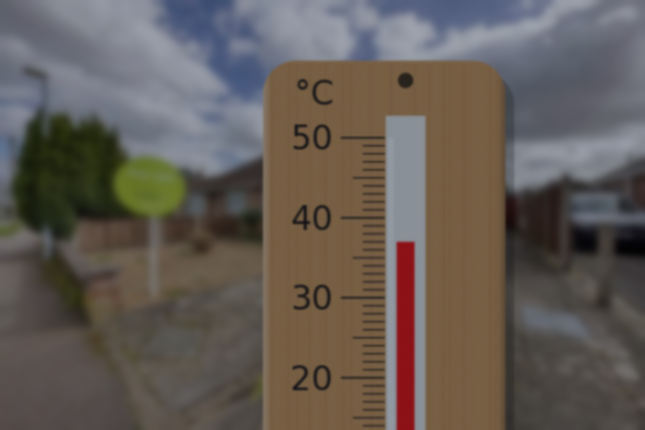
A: 37 °C
